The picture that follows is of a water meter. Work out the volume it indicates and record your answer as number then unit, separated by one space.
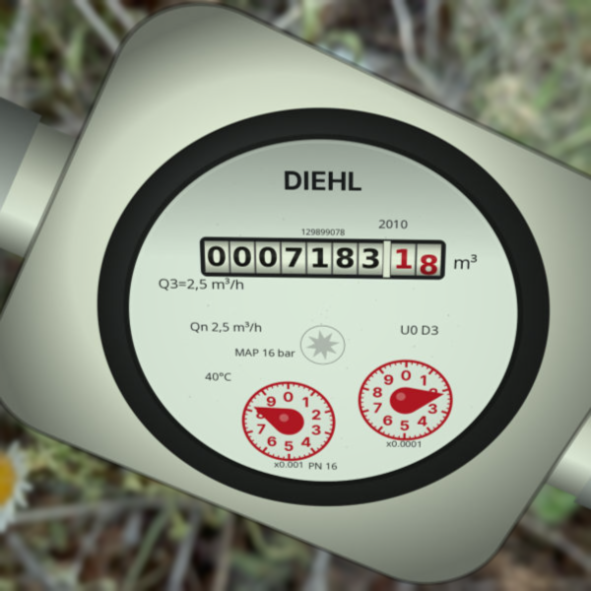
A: 7183.1782 m³
